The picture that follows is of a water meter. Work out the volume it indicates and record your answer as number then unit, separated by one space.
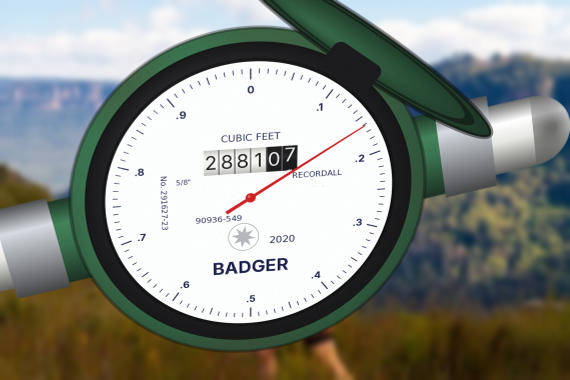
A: 288107.16 ft³
